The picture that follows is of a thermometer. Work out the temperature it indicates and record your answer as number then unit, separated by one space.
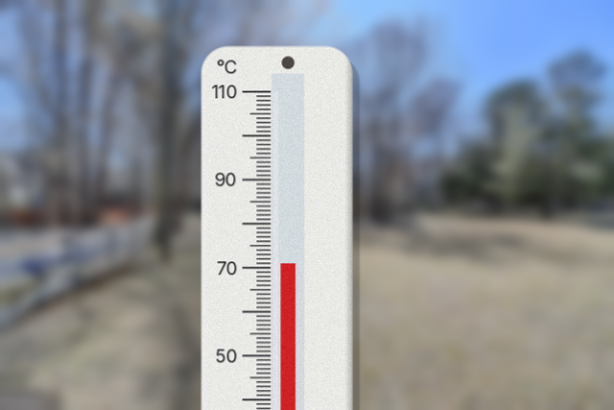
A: 71 °C
